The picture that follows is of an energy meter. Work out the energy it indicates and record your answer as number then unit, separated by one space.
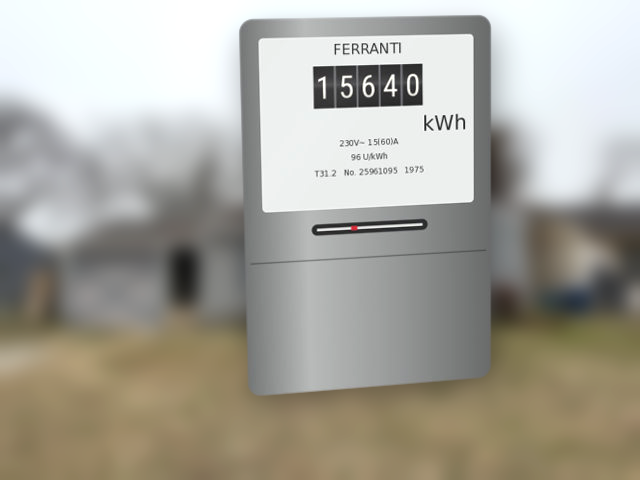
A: 15640 kWh
